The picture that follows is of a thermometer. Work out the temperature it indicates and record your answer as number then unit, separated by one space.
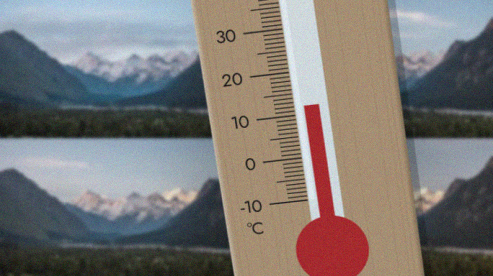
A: 12 °C
